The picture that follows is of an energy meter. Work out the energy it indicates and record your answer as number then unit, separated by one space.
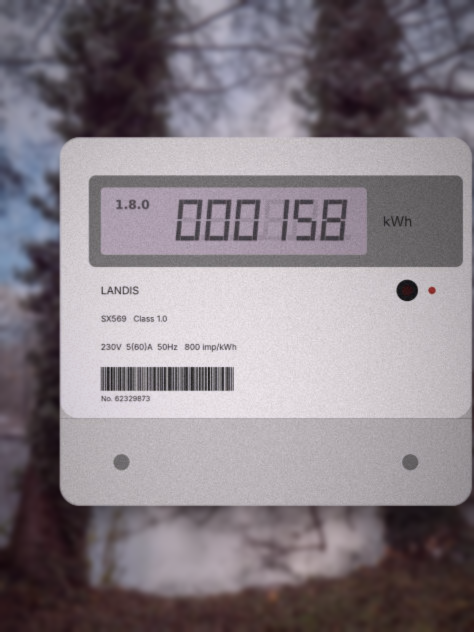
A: 158 kWh
